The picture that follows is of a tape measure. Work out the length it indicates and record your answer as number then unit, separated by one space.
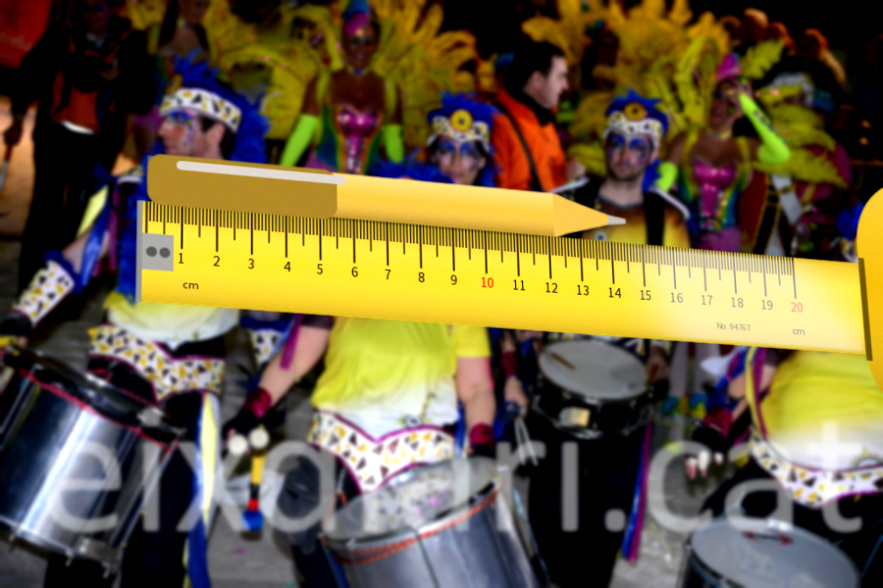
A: 14.5 cm
